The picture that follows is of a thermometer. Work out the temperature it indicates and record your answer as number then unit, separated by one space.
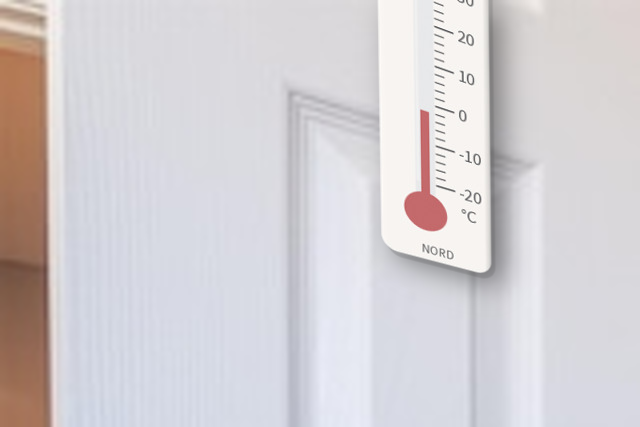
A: -2 °C
